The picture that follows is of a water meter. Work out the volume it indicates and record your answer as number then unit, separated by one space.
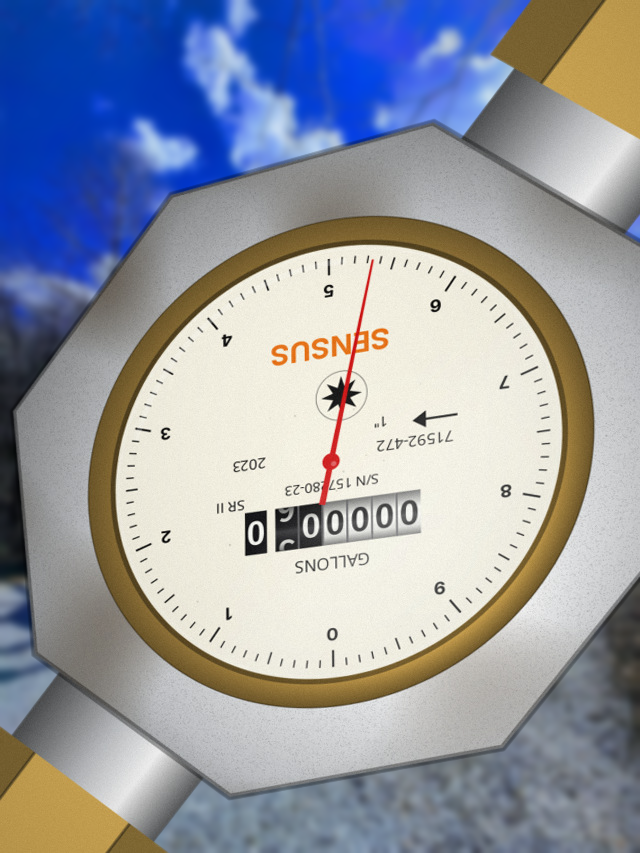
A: 55.3 gal
